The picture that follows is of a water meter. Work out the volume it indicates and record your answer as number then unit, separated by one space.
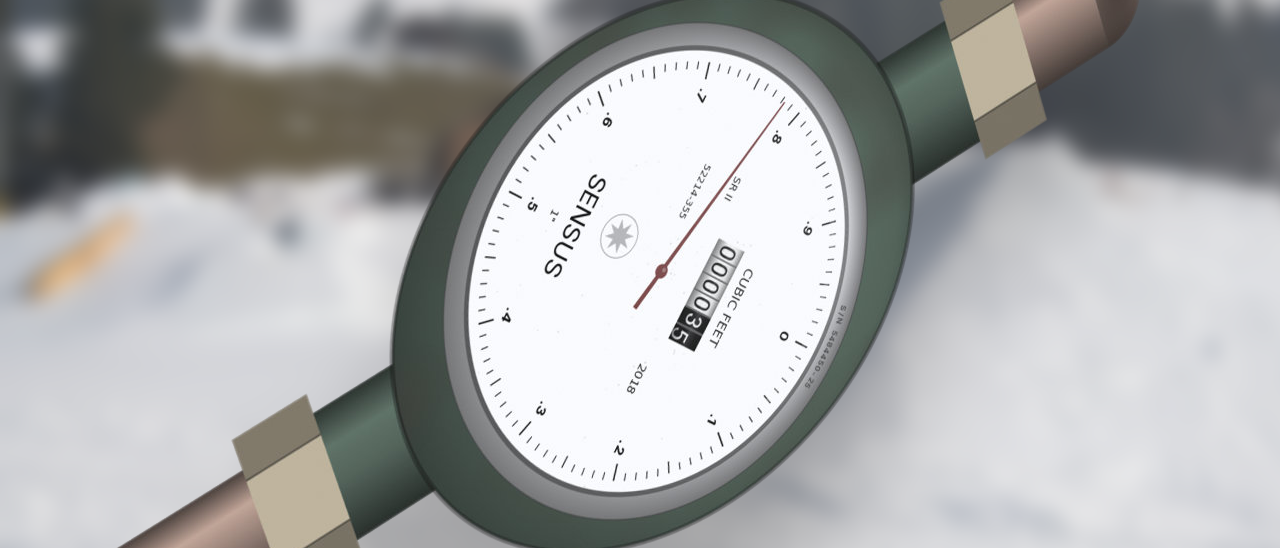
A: 34.78 ft³
